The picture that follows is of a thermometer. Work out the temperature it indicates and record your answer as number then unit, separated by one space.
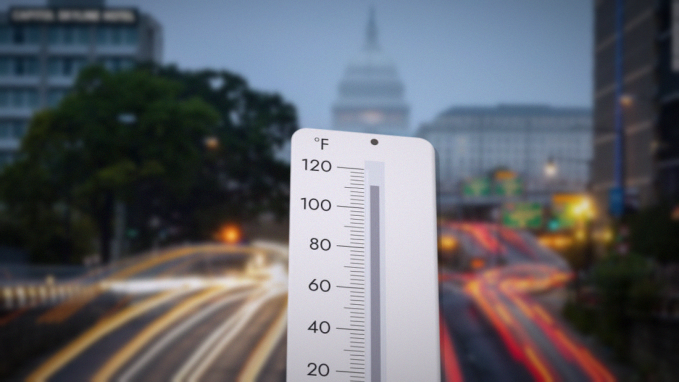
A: 112 °F
